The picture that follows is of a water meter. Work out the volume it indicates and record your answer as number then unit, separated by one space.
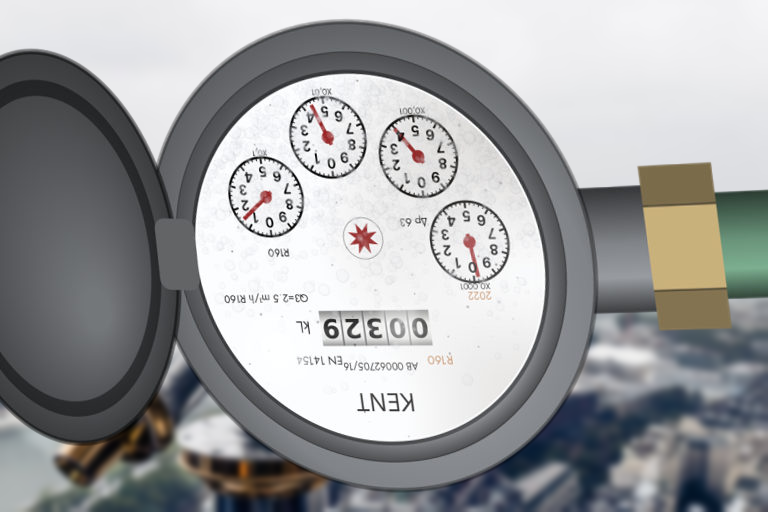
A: 329.1439 kL
